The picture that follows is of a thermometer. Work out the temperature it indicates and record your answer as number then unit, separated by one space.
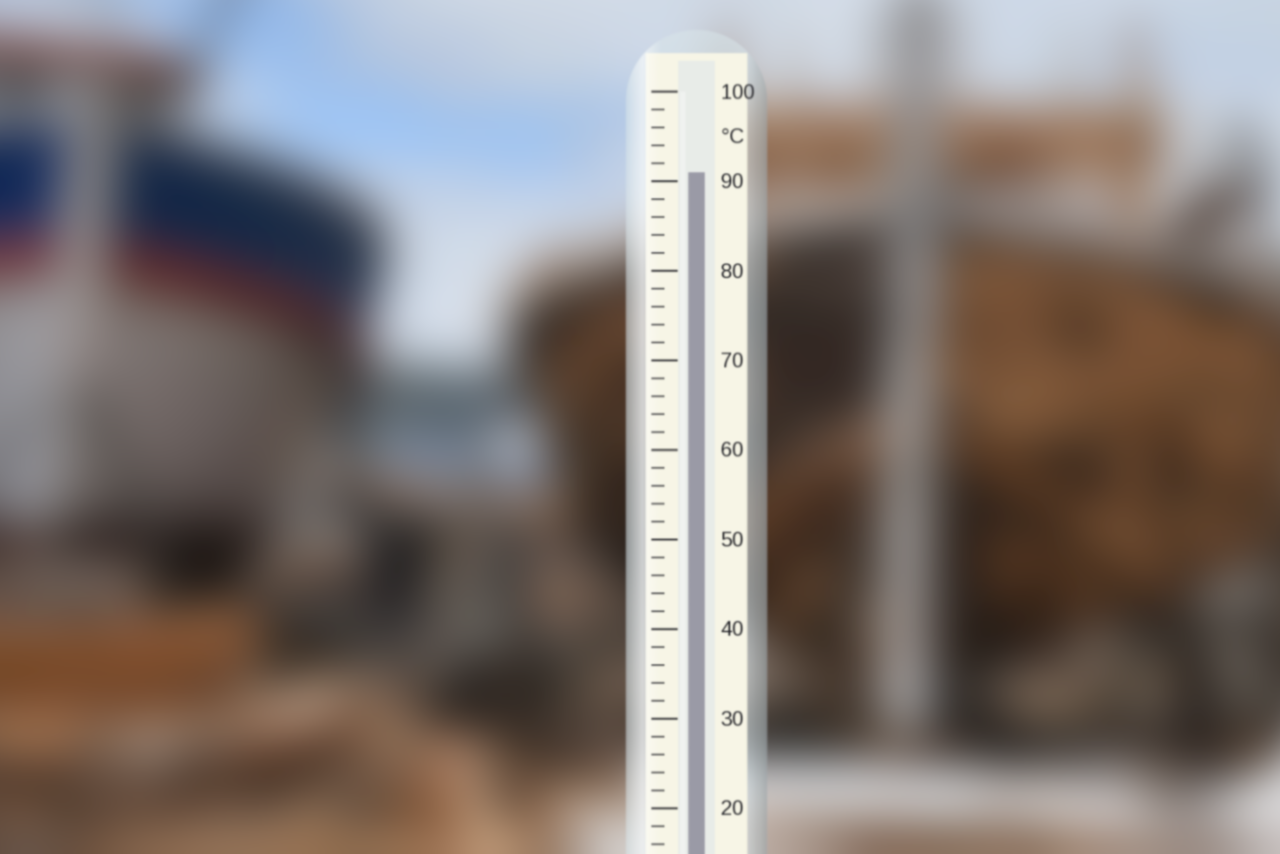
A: 91 °C
